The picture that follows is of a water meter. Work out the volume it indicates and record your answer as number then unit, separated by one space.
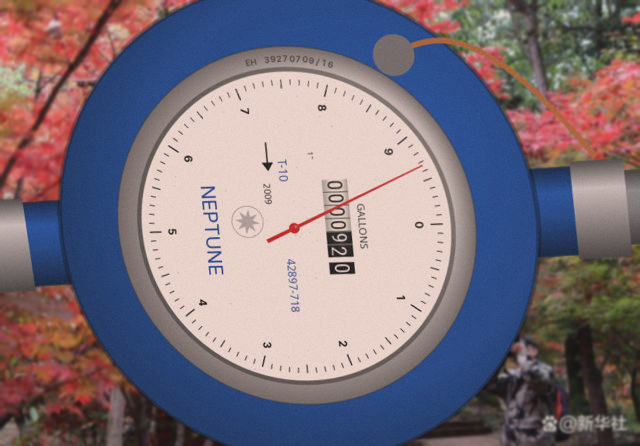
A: 919.3 gal
